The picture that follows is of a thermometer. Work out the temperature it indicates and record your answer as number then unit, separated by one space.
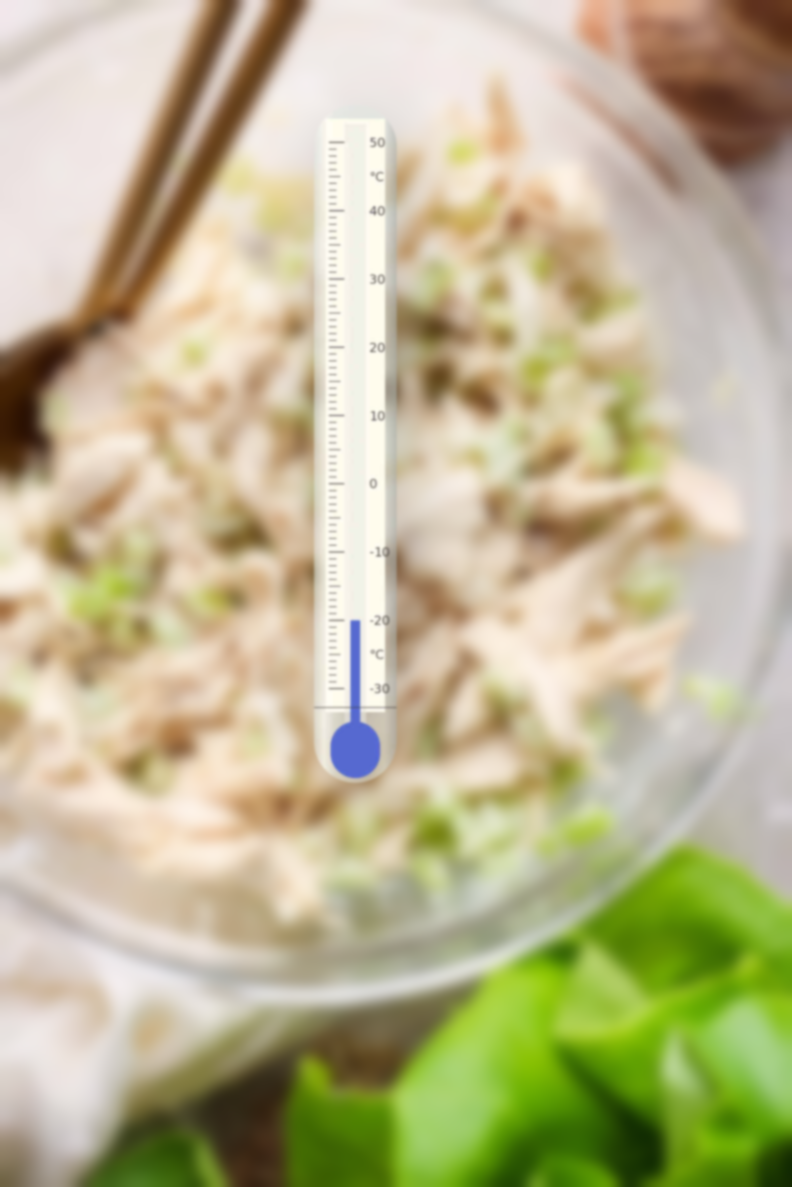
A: -20 °C
